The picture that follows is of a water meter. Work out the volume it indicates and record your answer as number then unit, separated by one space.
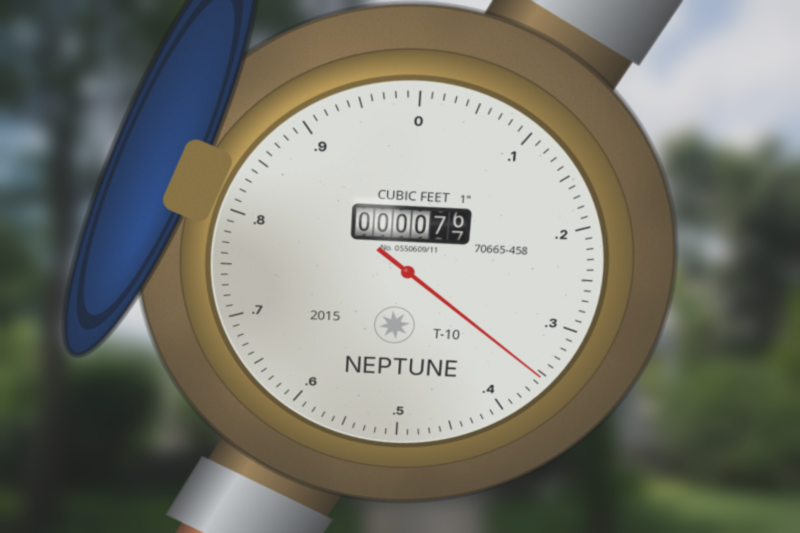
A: 76.35 ft³
